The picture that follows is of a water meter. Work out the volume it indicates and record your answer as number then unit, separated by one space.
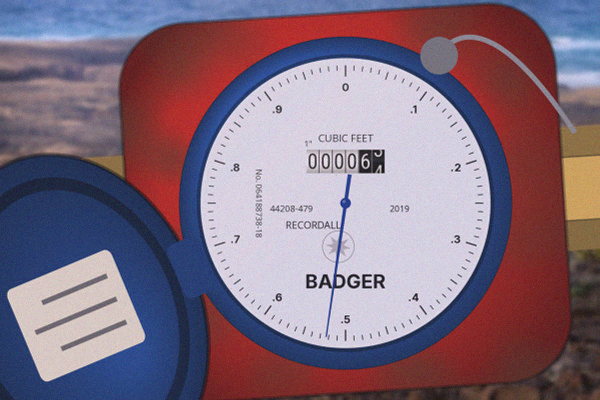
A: 63.52 ft³
